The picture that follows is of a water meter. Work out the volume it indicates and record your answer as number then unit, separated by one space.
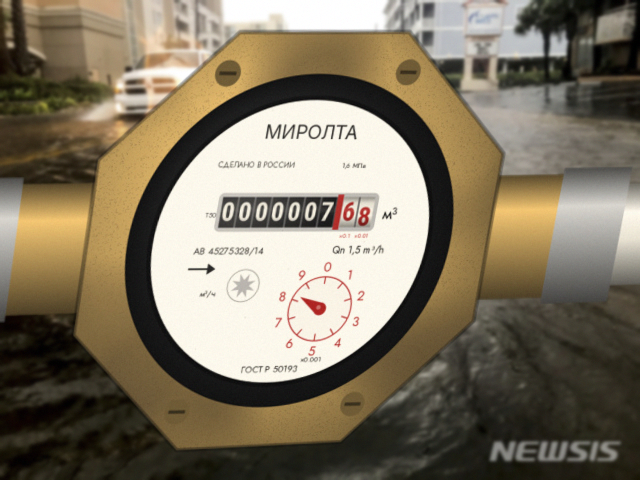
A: 7.678 m³
